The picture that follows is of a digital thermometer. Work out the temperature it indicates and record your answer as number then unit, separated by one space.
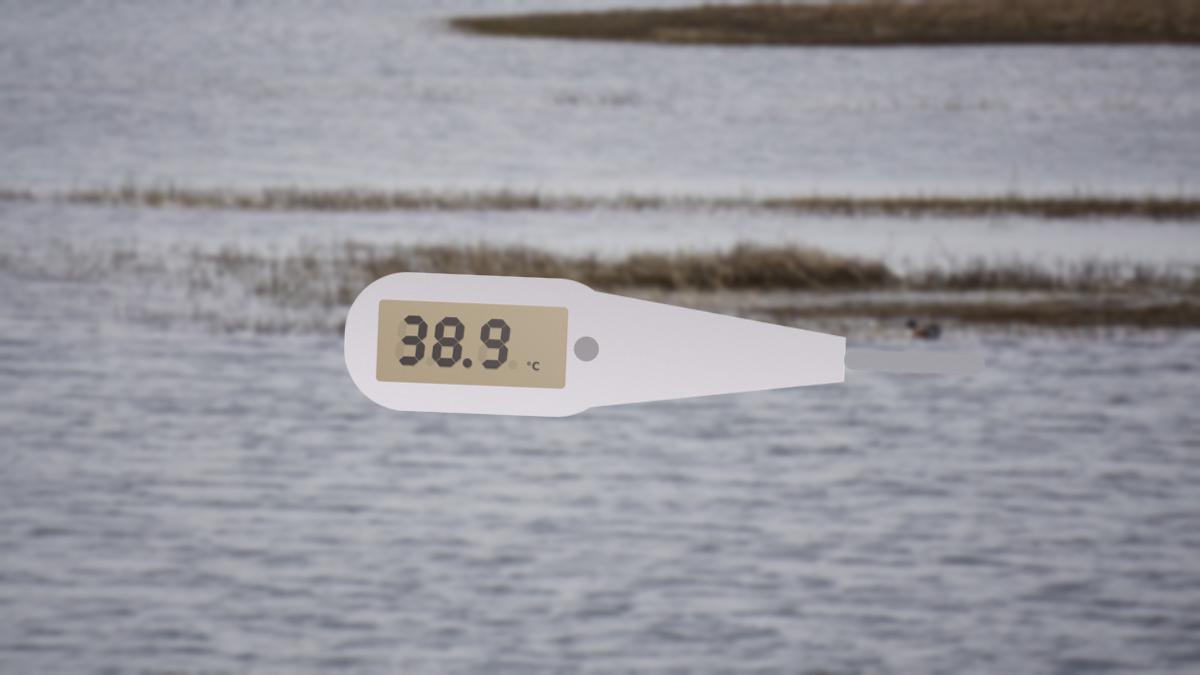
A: 38.9 °C
